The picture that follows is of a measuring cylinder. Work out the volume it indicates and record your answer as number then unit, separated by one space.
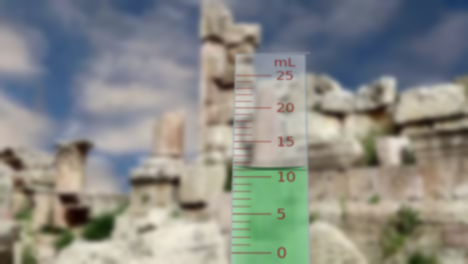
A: 11 mL
